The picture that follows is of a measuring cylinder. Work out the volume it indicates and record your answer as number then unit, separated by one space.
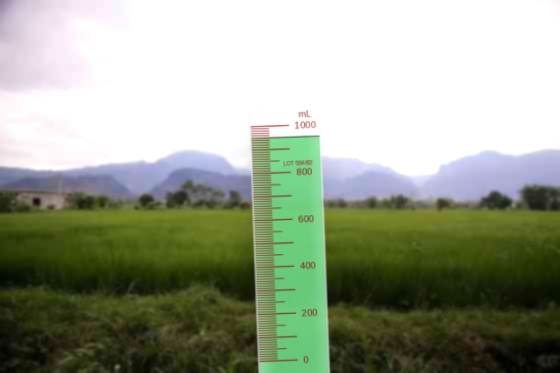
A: 950 mL
